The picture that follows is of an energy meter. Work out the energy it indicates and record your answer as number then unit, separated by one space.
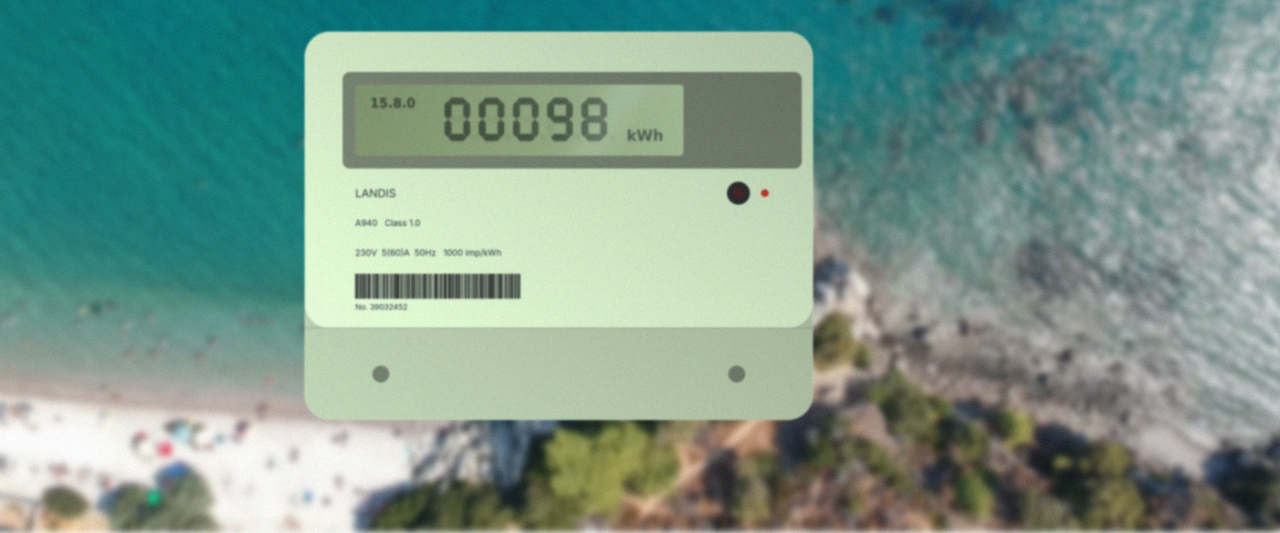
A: 98 kWh
